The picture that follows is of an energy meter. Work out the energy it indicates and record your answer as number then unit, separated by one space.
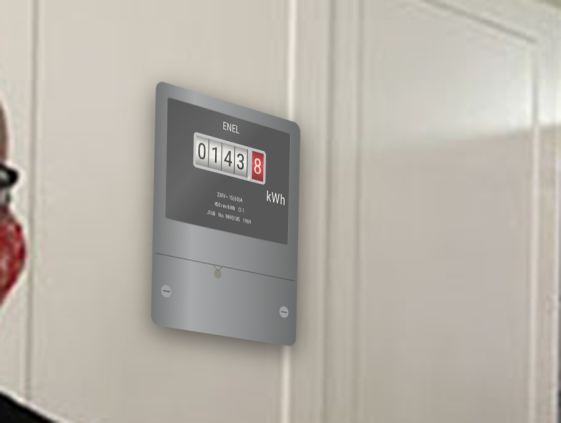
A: 143.8 kWh
